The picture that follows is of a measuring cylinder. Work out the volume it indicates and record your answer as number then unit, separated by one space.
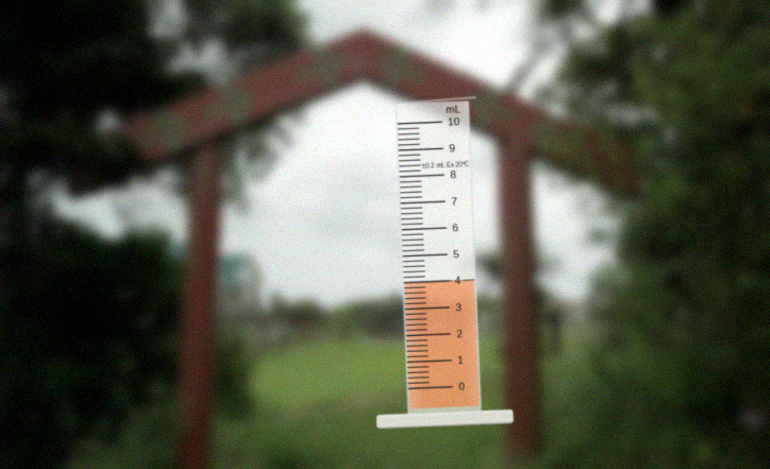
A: 4 mL
